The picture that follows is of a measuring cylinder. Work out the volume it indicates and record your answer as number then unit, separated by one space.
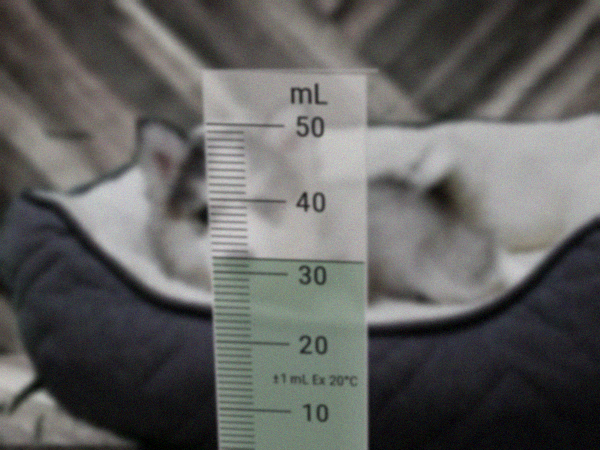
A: 32 mL
